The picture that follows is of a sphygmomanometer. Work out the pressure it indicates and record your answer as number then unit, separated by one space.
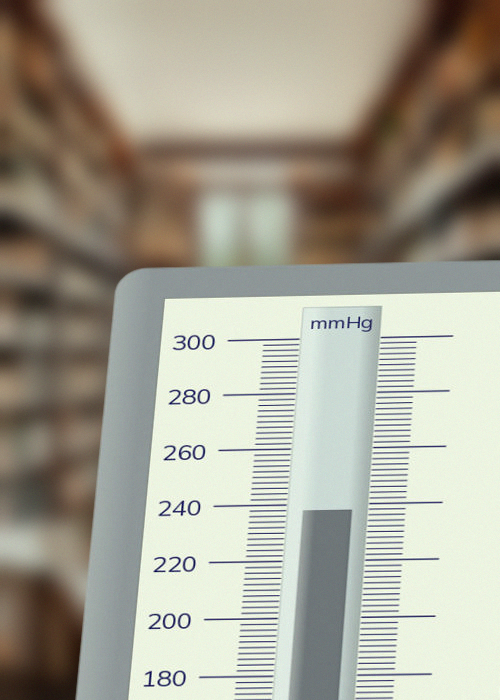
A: 238 mmHg
